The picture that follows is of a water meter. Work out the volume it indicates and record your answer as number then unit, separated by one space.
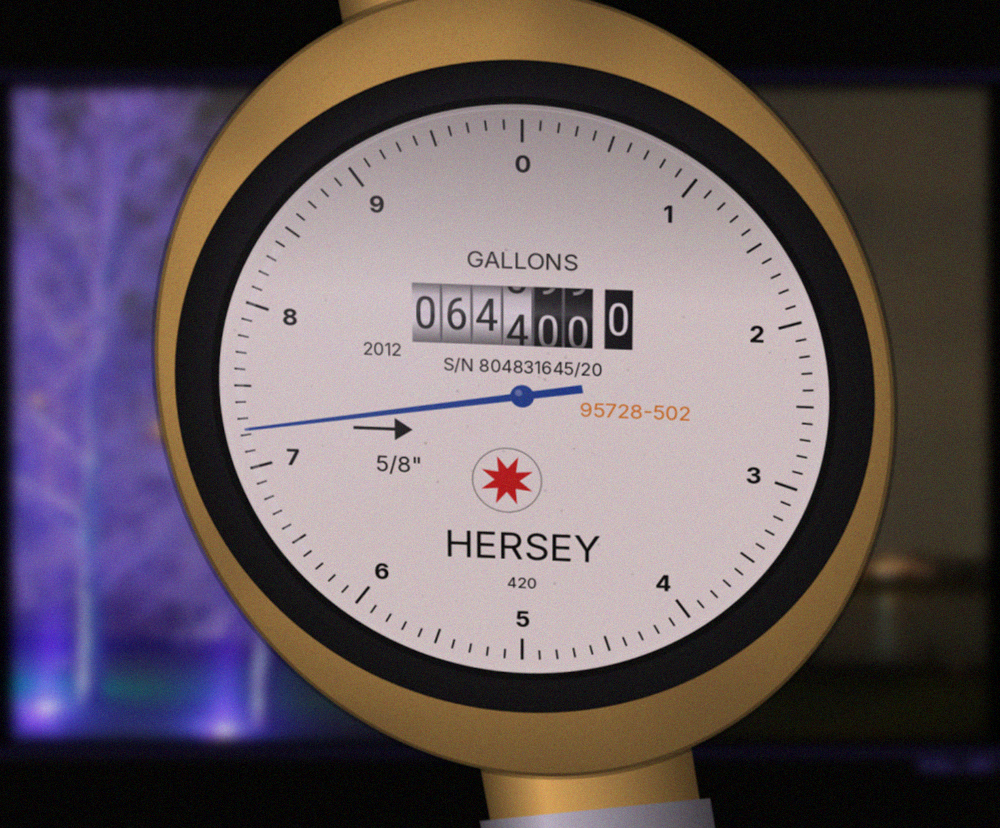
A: 643997.2 gal
